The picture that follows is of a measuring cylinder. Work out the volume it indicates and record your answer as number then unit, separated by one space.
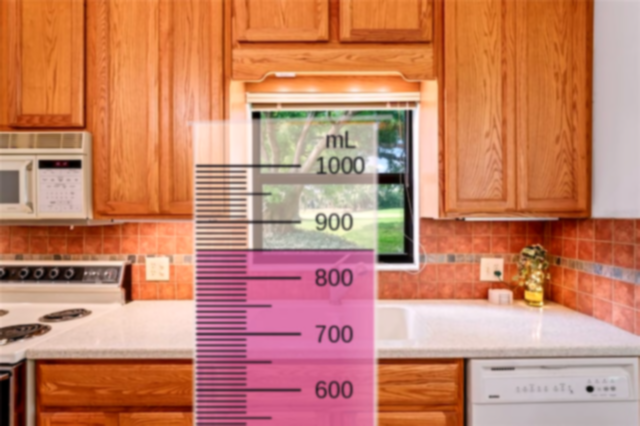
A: 850 mL
